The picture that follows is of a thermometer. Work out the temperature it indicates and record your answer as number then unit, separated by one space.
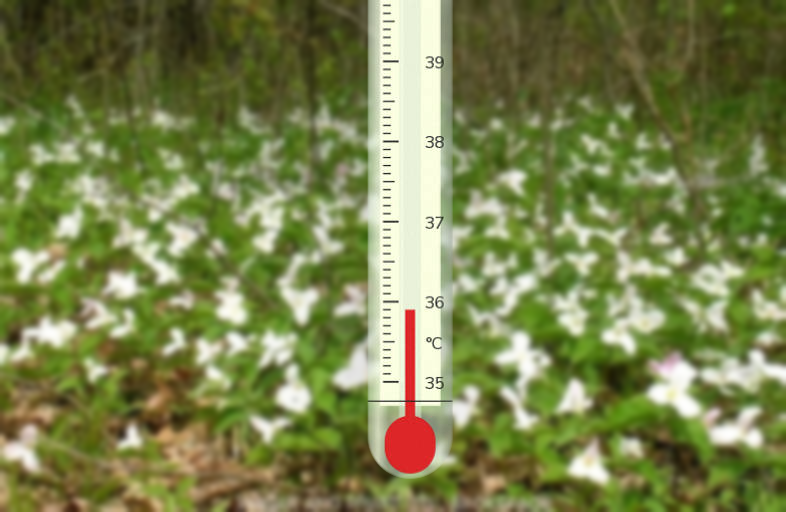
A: 35.9 °C
